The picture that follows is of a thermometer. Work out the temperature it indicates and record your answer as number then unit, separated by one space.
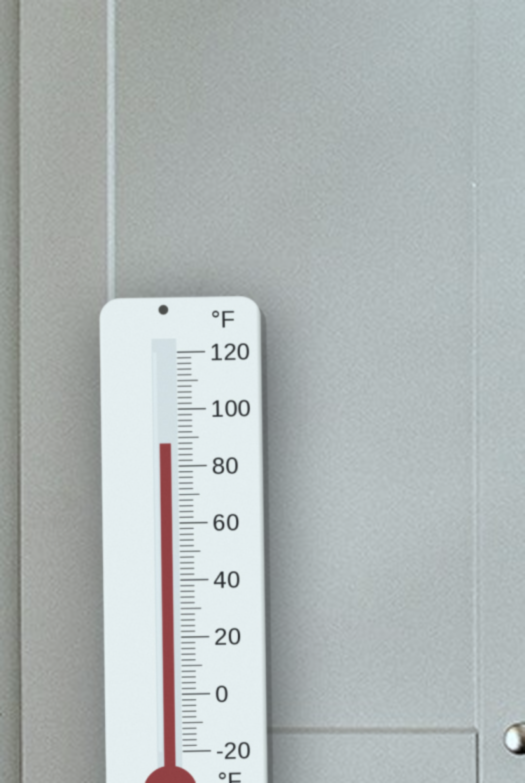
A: 88 °F
